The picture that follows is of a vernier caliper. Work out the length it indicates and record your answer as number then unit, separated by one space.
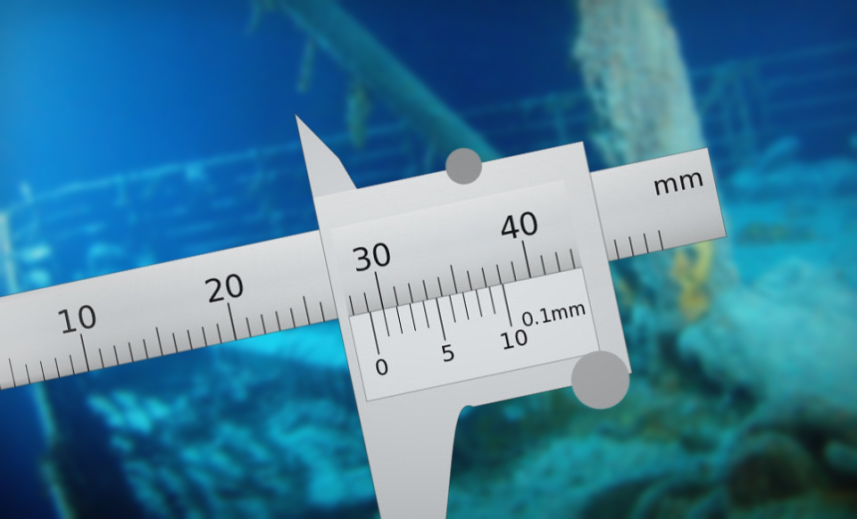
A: 29.1 mm
